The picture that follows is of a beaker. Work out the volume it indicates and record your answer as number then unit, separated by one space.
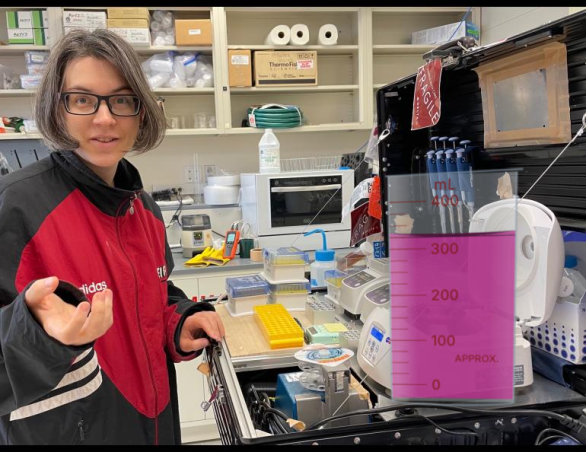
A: 325 mL
